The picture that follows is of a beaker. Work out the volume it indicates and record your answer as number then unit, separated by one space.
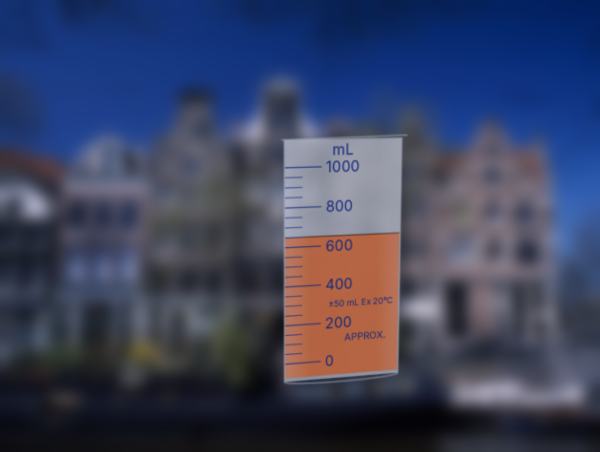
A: 650 mL
